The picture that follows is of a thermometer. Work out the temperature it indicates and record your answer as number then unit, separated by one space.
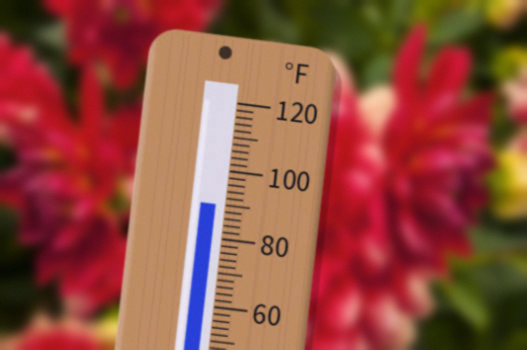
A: 90 °F
